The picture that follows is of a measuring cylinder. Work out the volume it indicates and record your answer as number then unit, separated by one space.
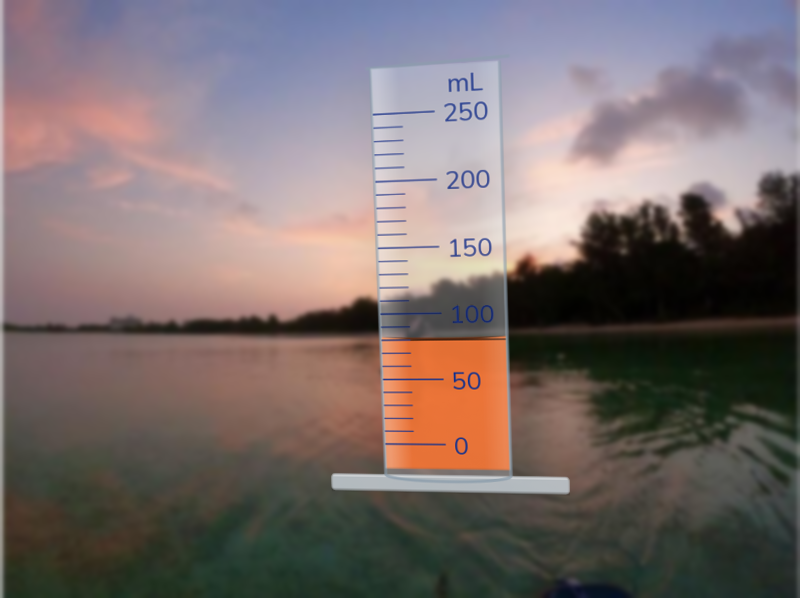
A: 80 mL
